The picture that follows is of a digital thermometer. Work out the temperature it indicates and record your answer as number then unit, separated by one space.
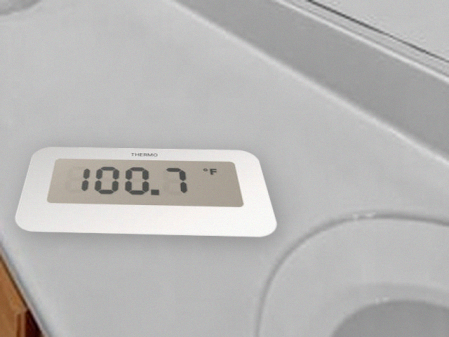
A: 100.7 °F
